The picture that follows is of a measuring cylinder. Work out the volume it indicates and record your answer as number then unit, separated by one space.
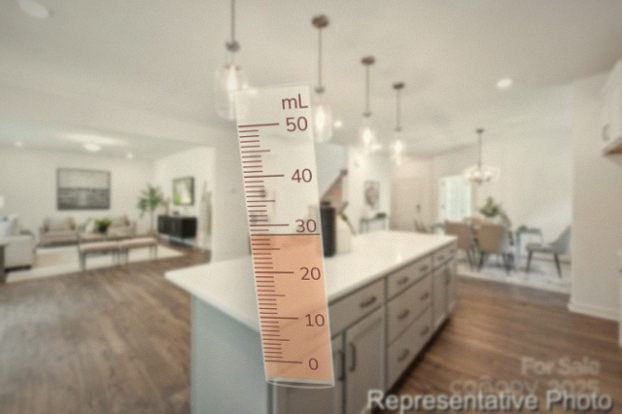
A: 28 mL
